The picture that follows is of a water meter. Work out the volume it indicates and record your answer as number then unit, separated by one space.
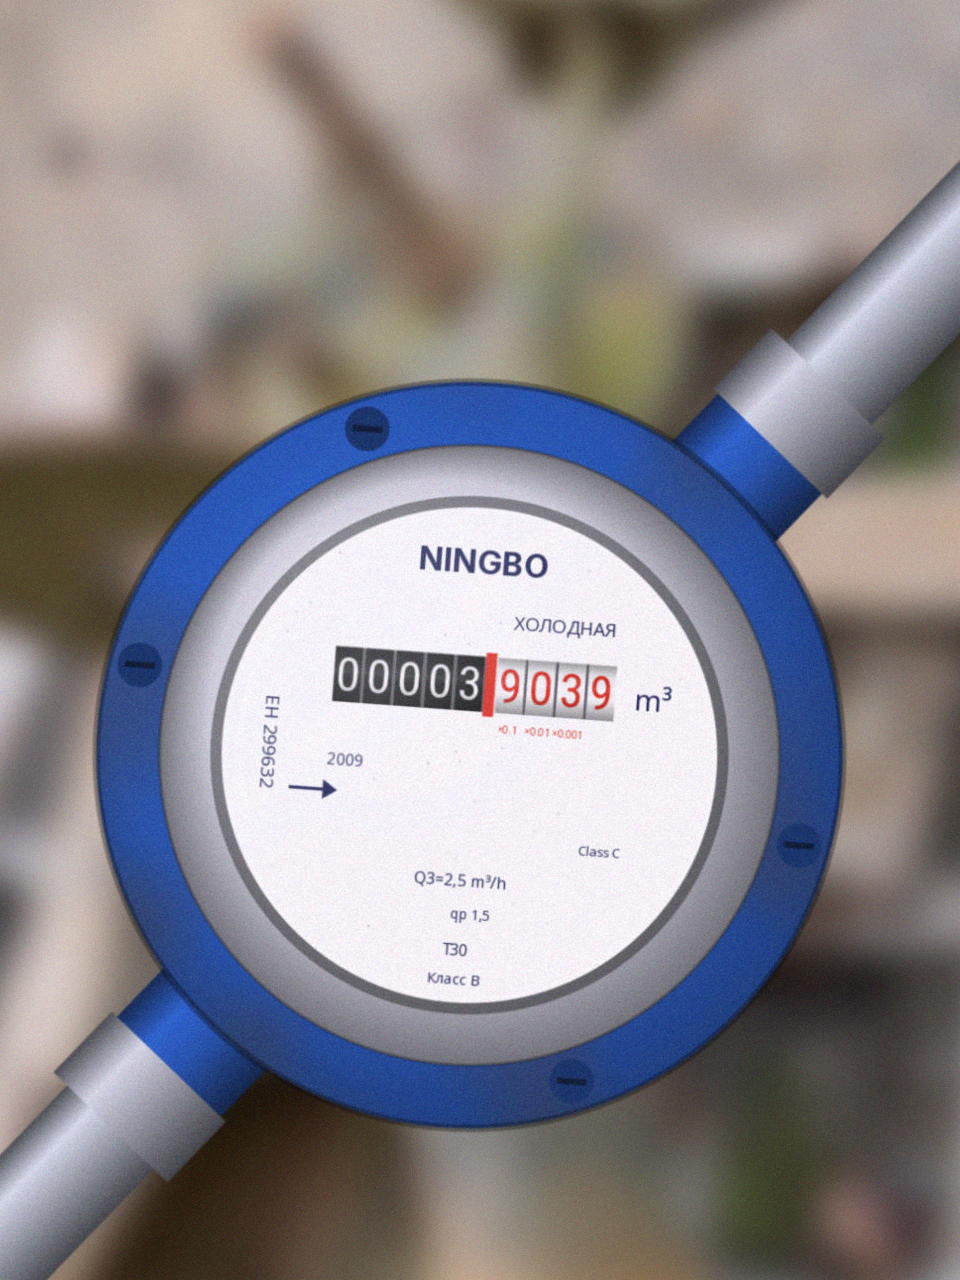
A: 3.9039 m³
